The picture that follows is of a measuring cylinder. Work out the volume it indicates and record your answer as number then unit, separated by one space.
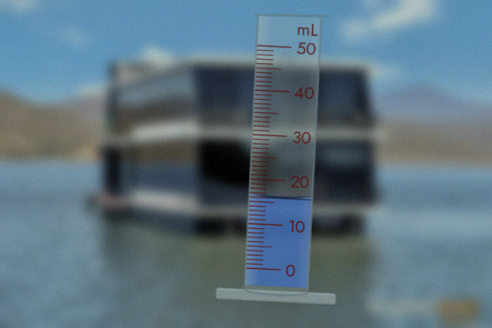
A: 16 mL
